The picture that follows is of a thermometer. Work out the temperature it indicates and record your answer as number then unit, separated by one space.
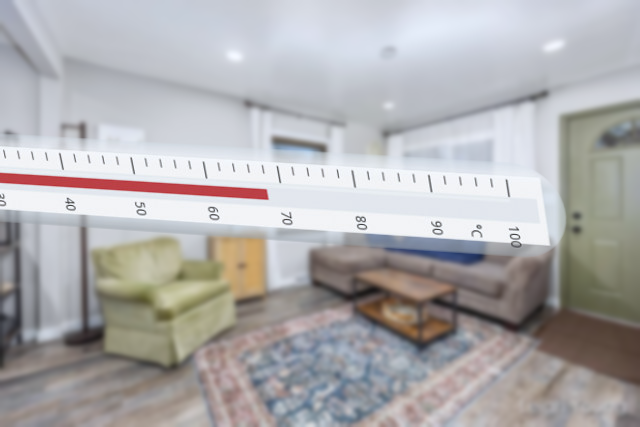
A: 68 °C
